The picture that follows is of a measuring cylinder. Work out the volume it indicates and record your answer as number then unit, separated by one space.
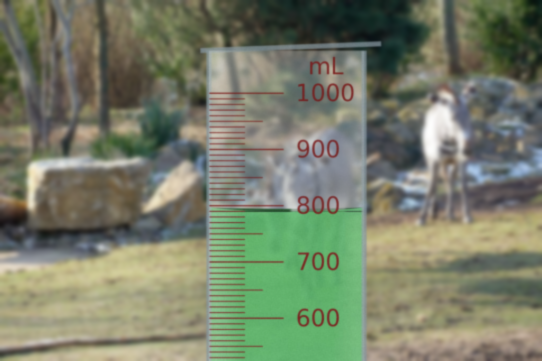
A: 790 mL
